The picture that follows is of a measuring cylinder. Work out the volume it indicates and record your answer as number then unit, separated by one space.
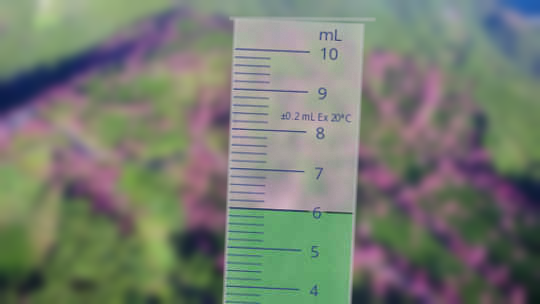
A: 6 mL
